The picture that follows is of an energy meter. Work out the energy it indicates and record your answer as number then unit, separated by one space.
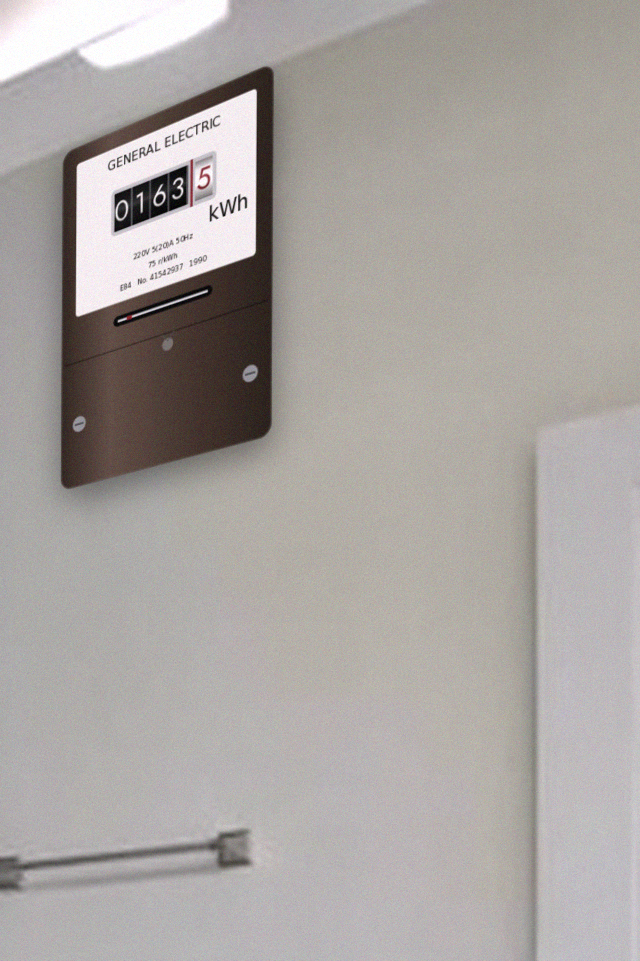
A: 163.5 kWh
